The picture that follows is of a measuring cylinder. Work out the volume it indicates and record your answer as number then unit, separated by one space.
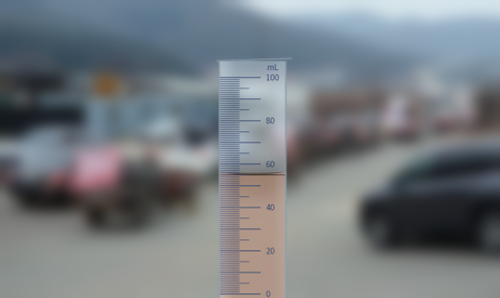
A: 55 mL
